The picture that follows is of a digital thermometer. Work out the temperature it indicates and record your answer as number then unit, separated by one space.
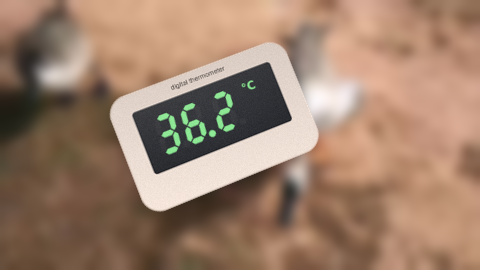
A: 36.2 °C
